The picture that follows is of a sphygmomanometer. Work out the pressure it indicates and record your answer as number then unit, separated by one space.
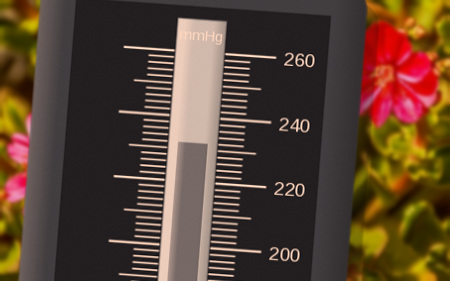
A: 232 mmHg
